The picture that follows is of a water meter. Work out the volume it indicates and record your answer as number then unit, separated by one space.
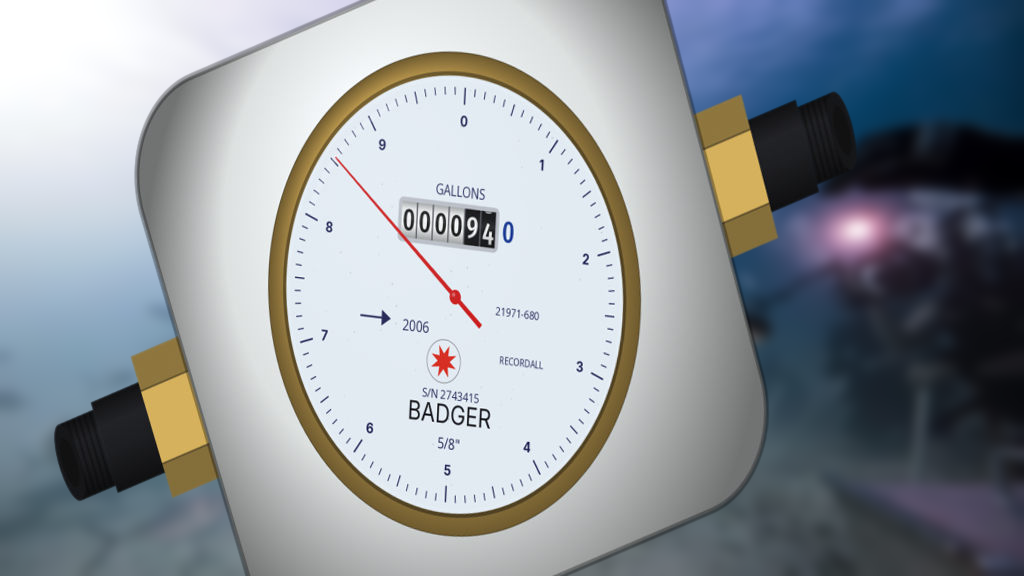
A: 938.5 gal
